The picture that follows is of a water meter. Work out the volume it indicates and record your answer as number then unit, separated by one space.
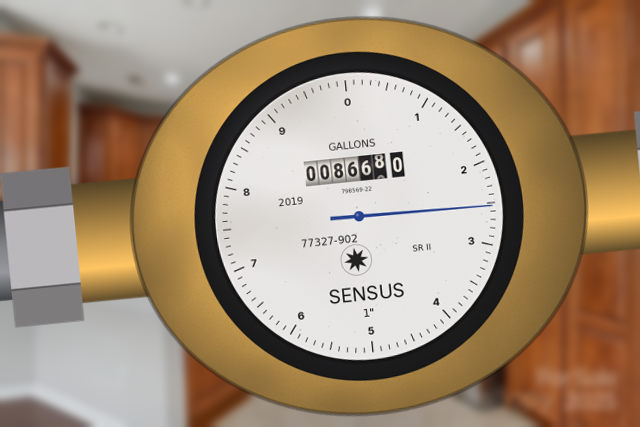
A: 86682.5 gal
